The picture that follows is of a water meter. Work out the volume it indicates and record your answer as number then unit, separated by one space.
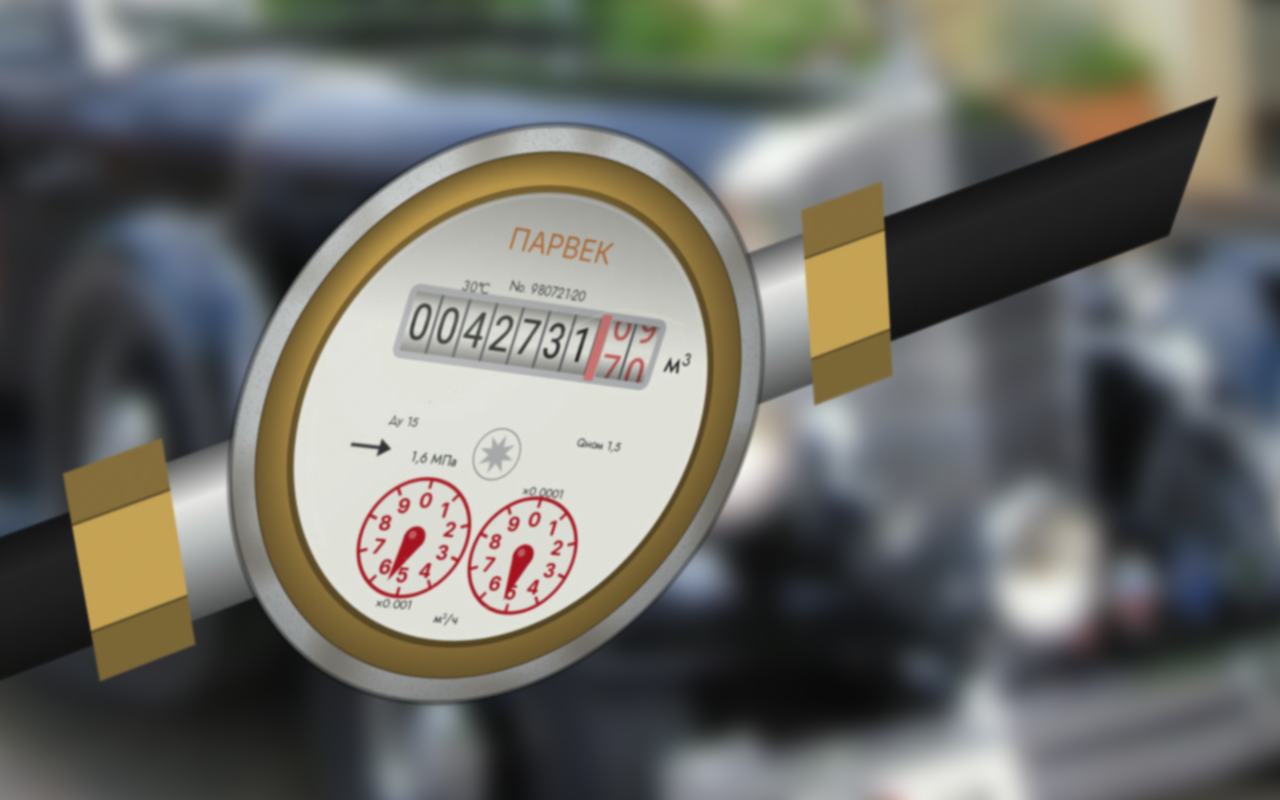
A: 42731.6955 m³
